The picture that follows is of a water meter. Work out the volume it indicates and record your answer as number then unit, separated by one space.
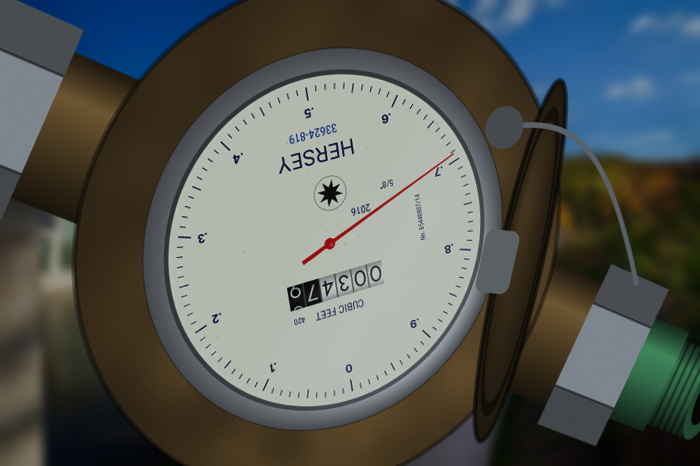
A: 3478.69 ft³
